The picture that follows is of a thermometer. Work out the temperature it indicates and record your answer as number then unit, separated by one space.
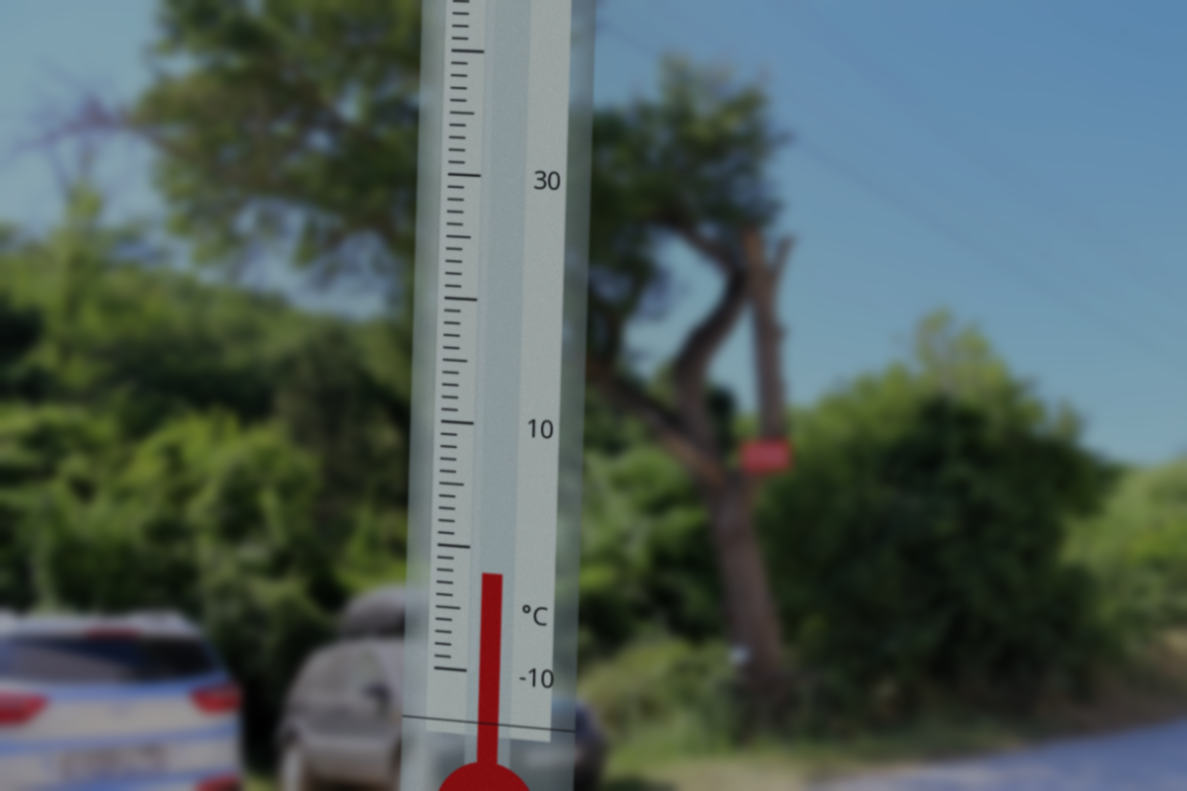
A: -2 °C
